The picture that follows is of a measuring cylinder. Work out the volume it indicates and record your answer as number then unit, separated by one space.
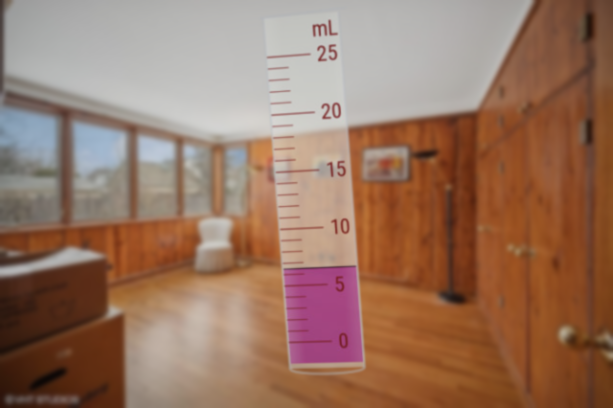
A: 6.5 mL
